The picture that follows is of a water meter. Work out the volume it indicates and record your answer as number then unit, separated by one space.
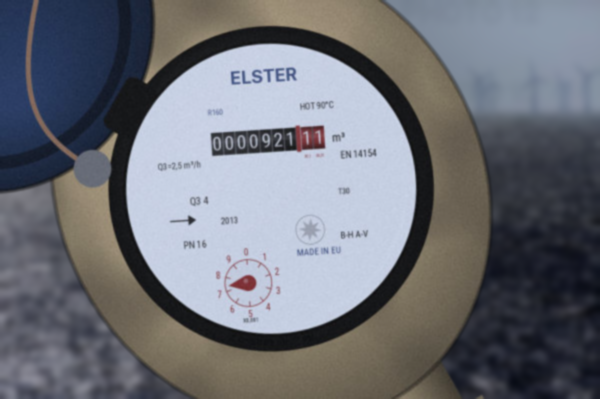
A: 921.117 m³
